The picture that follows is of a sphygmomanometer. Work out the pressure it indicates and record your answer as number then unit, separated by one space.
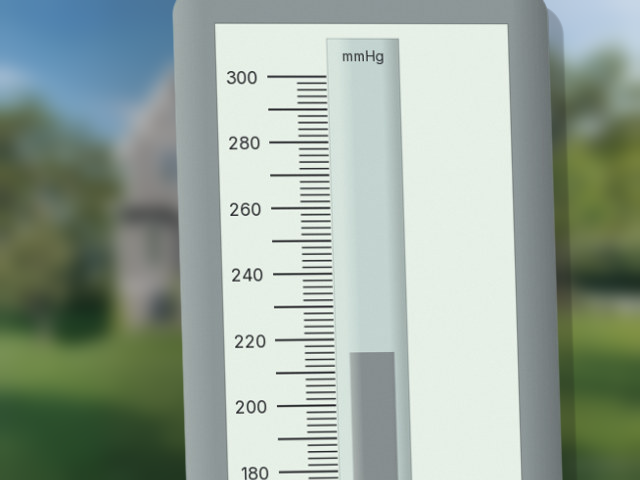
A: 216 mmHg
